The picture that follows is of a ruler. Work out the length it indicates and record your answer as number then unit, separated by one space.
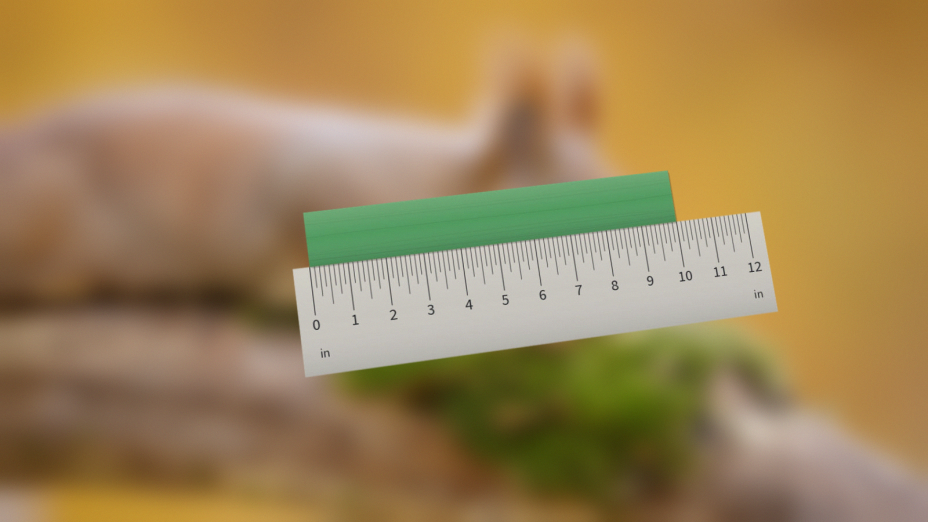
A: 10 in
